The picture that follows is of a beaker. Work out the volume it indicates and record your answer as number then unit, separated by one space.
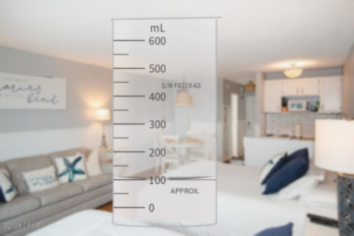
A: 100 mL
